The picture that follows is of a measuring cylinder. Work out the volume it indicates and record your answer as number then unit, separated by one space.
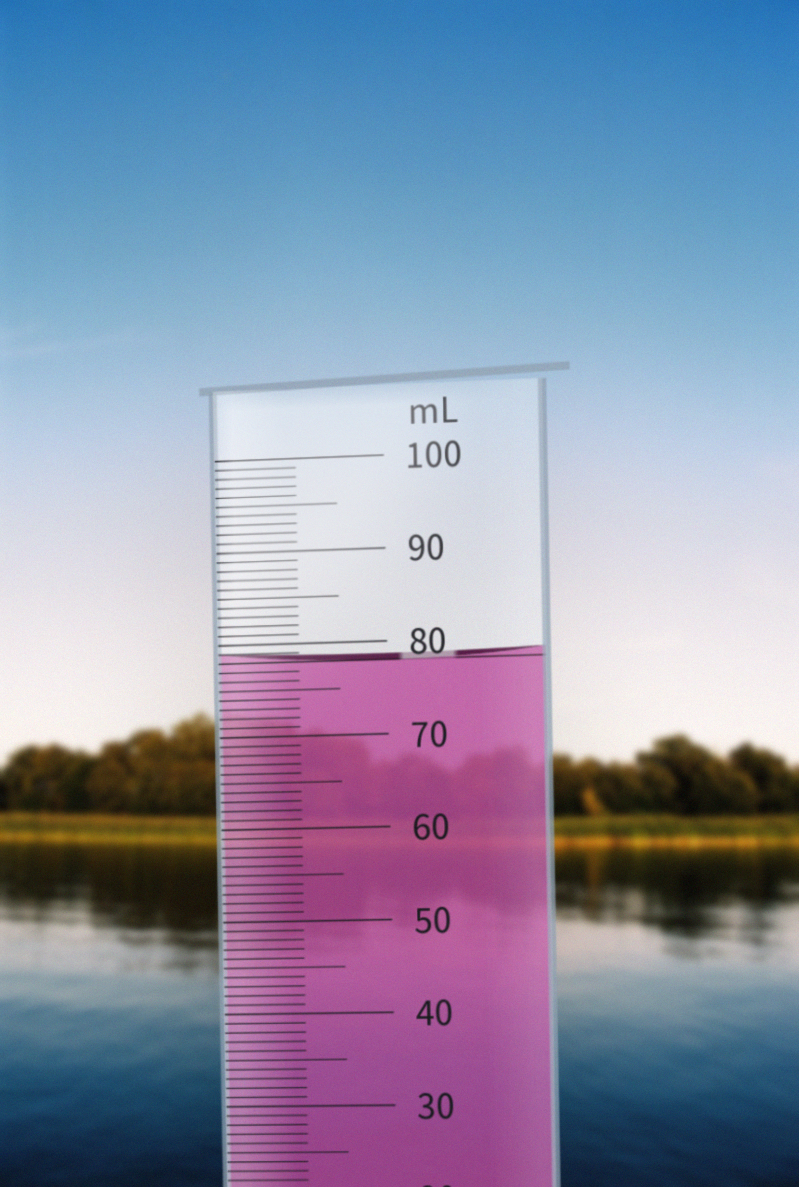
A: 78 mL
